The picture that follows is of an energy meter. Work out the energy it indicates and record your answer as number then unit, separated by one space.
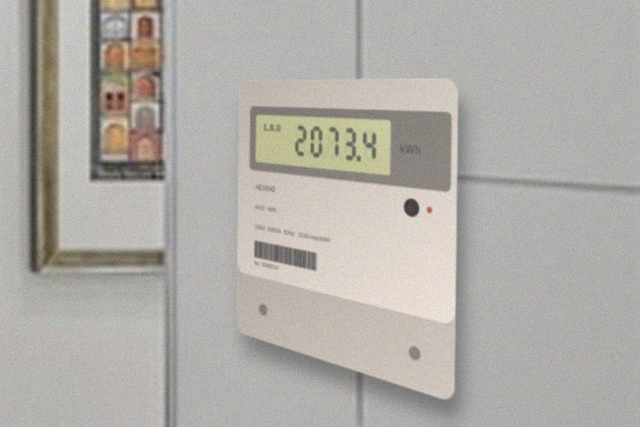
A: 2073.4 kWh
